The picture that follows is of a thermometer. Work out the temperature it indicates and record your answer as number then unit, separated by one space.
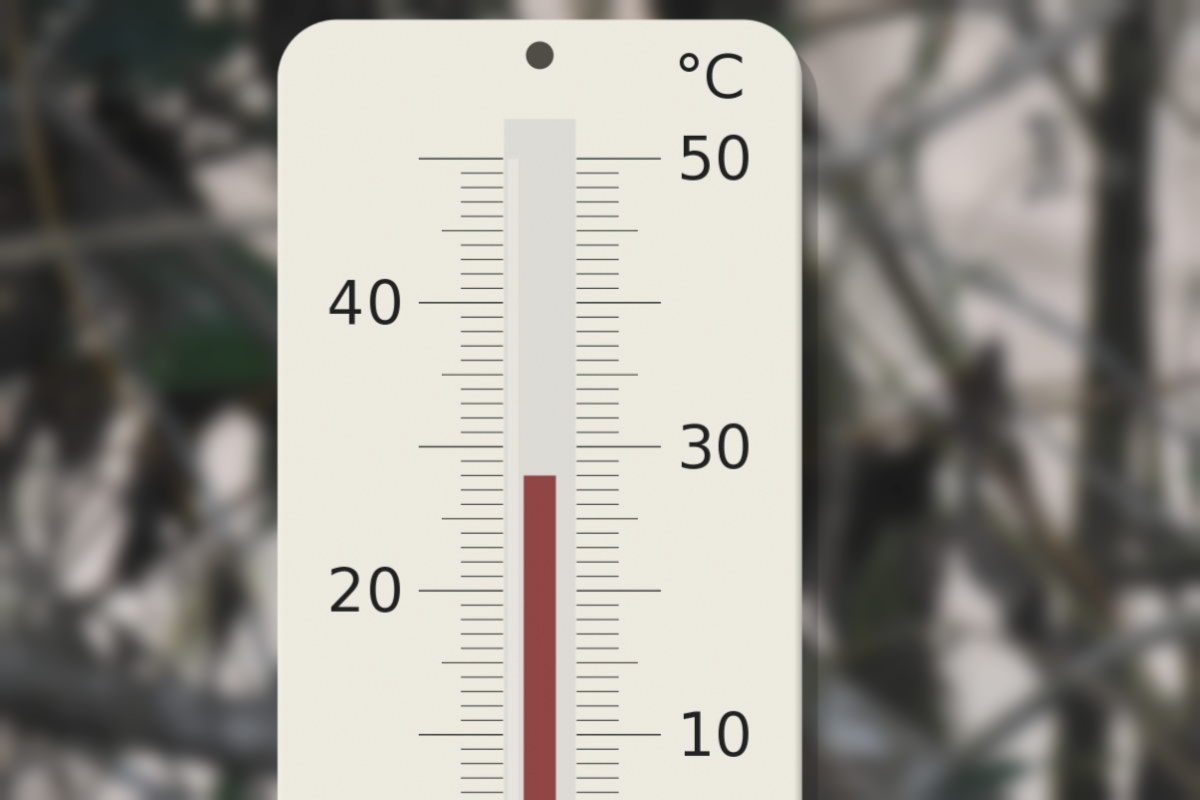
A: 28 °C
